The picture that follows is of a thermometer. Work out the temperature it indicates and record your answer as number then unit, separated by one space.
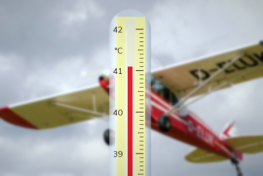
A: 41.1 °C
